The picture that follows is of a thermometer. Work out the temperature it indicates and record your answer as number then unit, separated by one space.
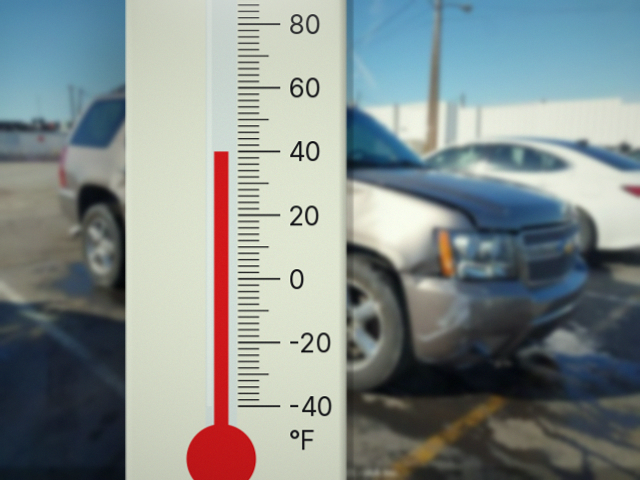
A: 40 °F
